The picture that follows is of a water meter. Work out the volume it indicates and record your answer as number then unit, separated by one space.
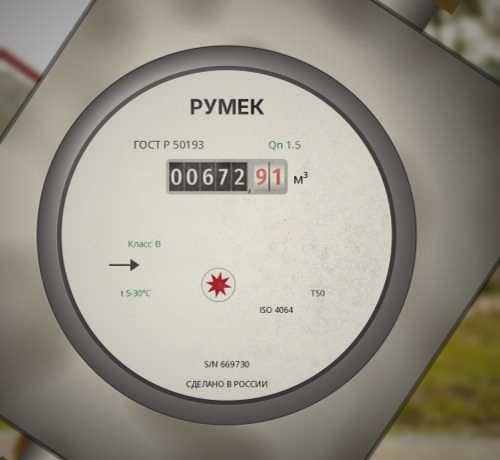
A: 672.91 m³
